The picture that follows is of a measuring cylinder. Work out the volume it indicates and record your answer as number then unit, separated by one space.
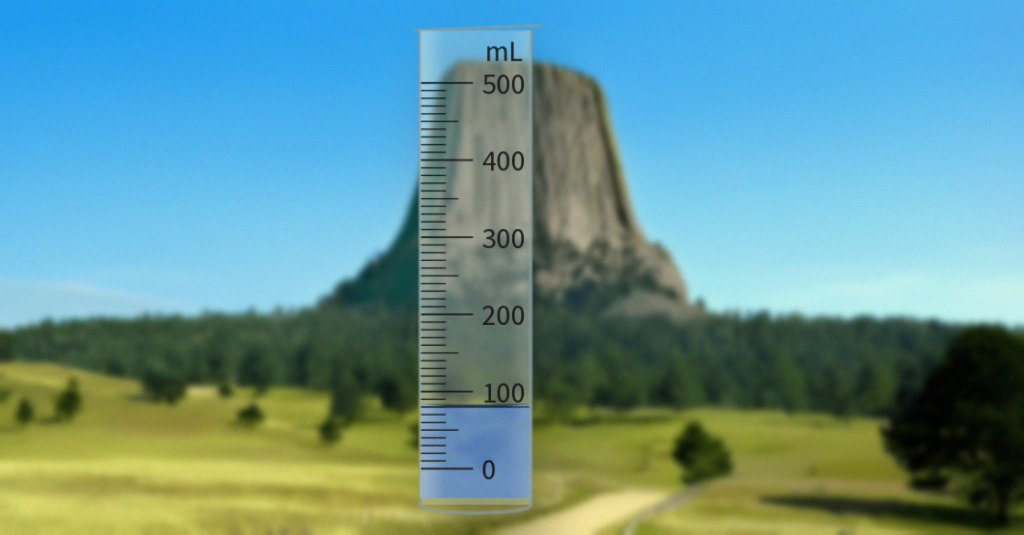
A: 80 mL
